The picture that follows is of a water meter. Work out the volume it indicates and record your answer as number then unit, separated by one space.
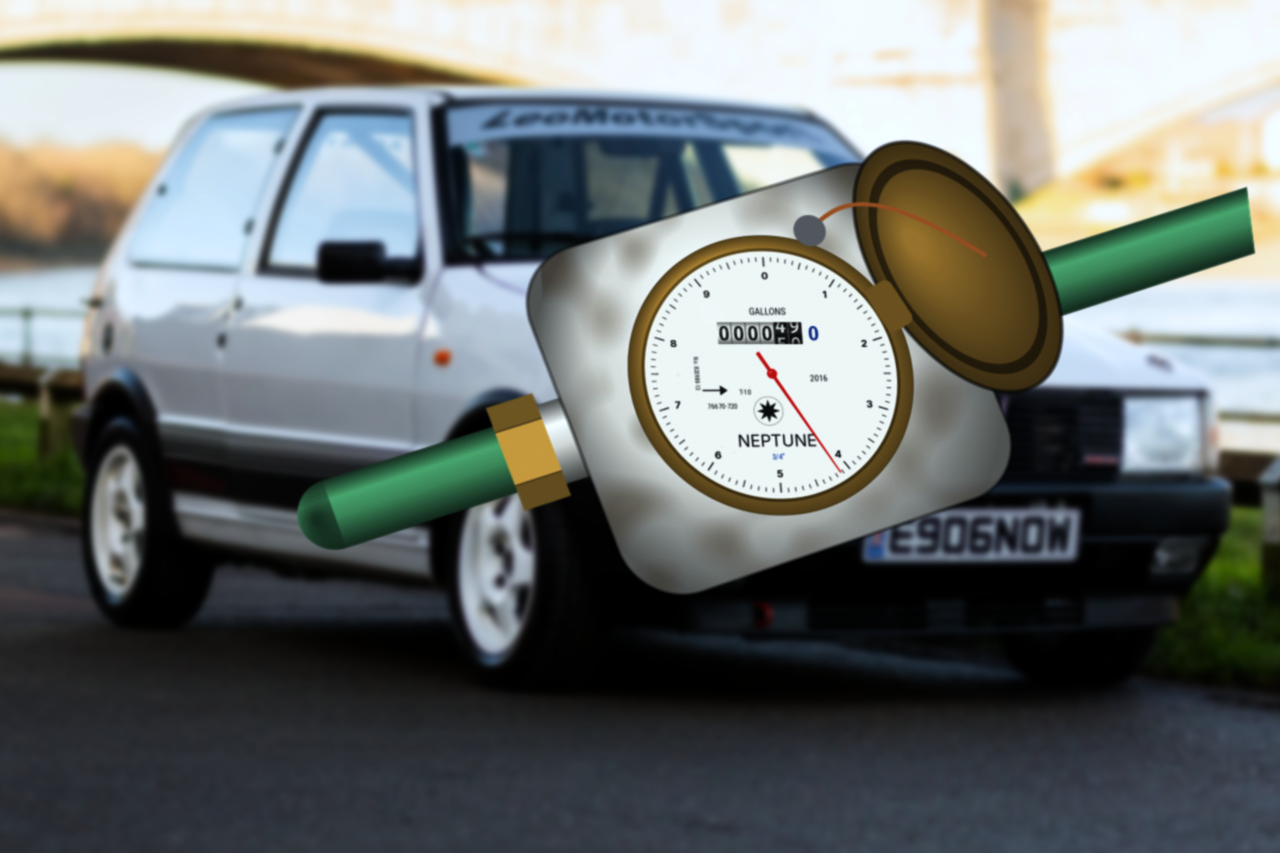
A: 494.1 gal
